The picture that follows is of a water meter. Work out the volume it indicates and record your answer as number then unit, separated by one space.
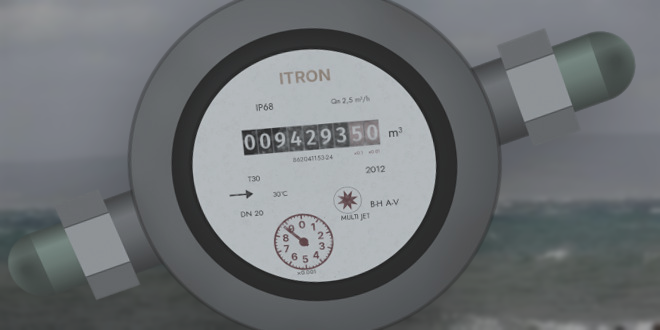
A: 94293.508 m³
